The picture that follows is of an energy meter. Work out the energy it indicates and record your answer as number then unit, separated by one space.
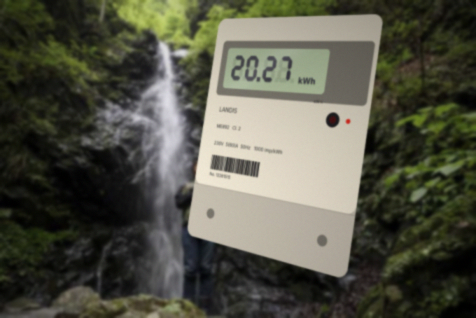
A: 20.27 kWh
